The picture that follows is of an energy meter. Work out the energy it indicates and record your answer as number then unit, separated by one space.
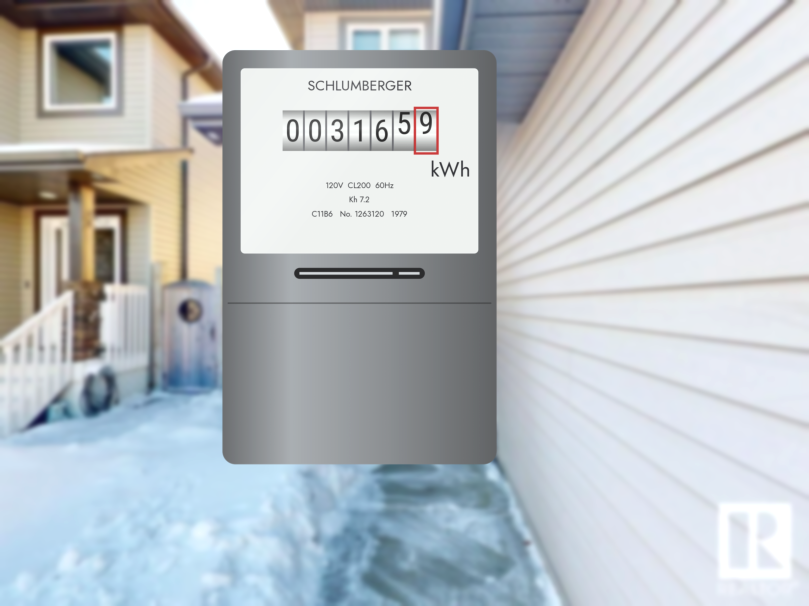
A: 3165.9 kWh
